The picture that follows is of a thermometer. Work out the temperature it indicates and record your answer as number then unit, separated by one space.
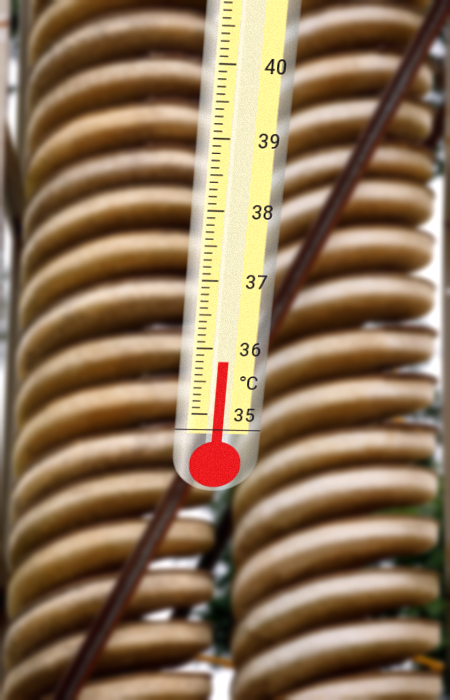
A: 35.8 °C
